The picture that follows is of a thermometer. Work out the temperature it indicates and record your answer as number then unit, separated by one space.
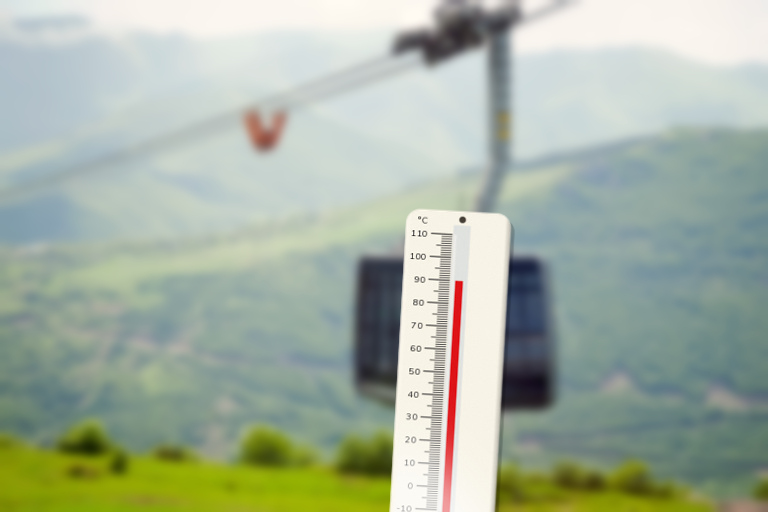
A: 90 °C
